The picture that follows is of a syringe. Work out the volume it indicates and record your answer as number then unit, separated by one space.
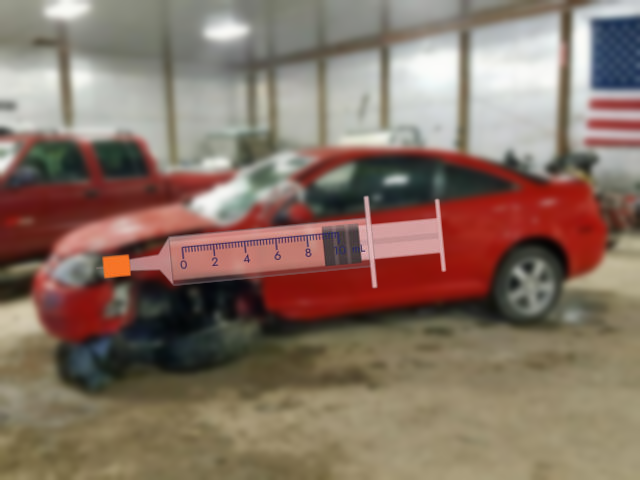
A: 9 mL
